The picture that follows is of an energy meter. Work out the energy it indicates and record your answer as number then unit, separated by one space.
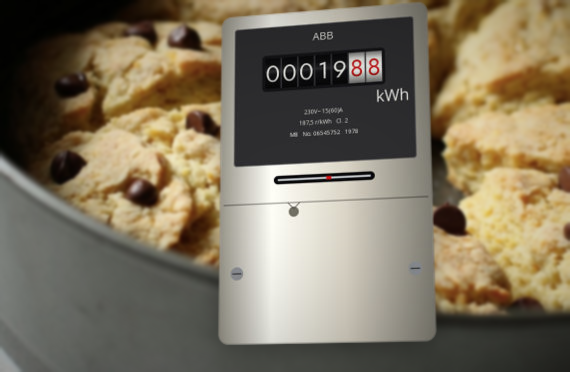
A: 19.88 kWh
